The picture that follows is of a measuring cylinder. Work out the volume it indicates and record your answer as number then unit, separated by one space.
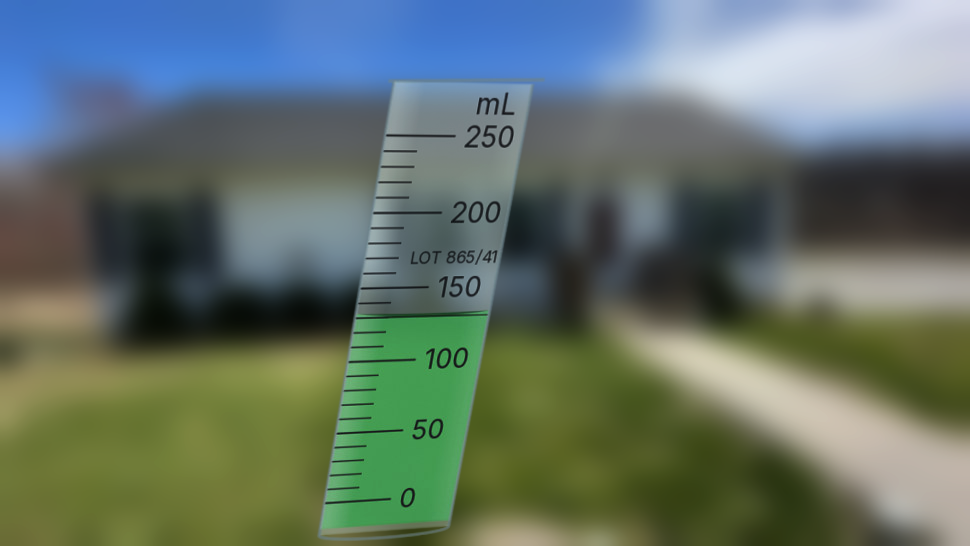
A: 130 mL
